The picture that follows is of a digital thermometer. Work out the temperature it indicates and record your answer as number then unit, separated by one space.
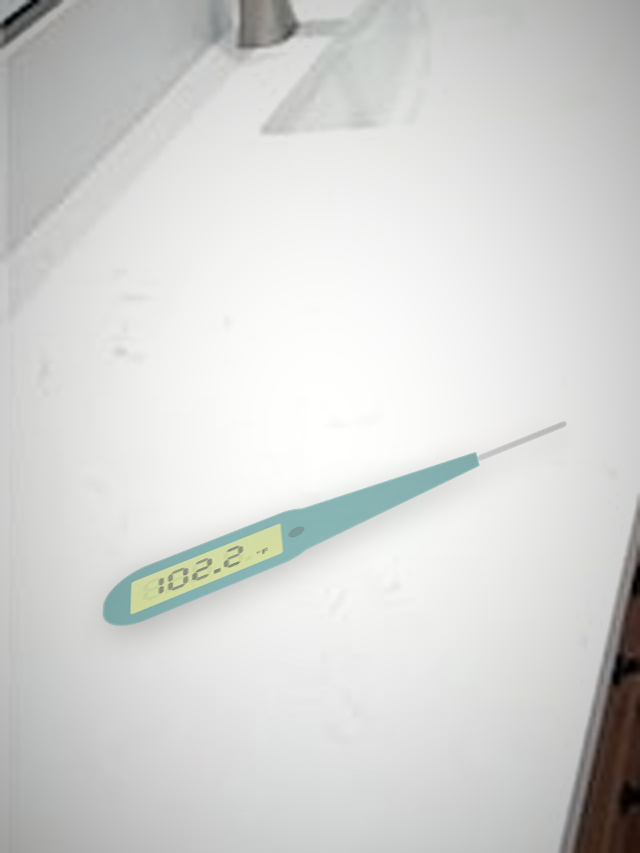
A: 102.2 °F
